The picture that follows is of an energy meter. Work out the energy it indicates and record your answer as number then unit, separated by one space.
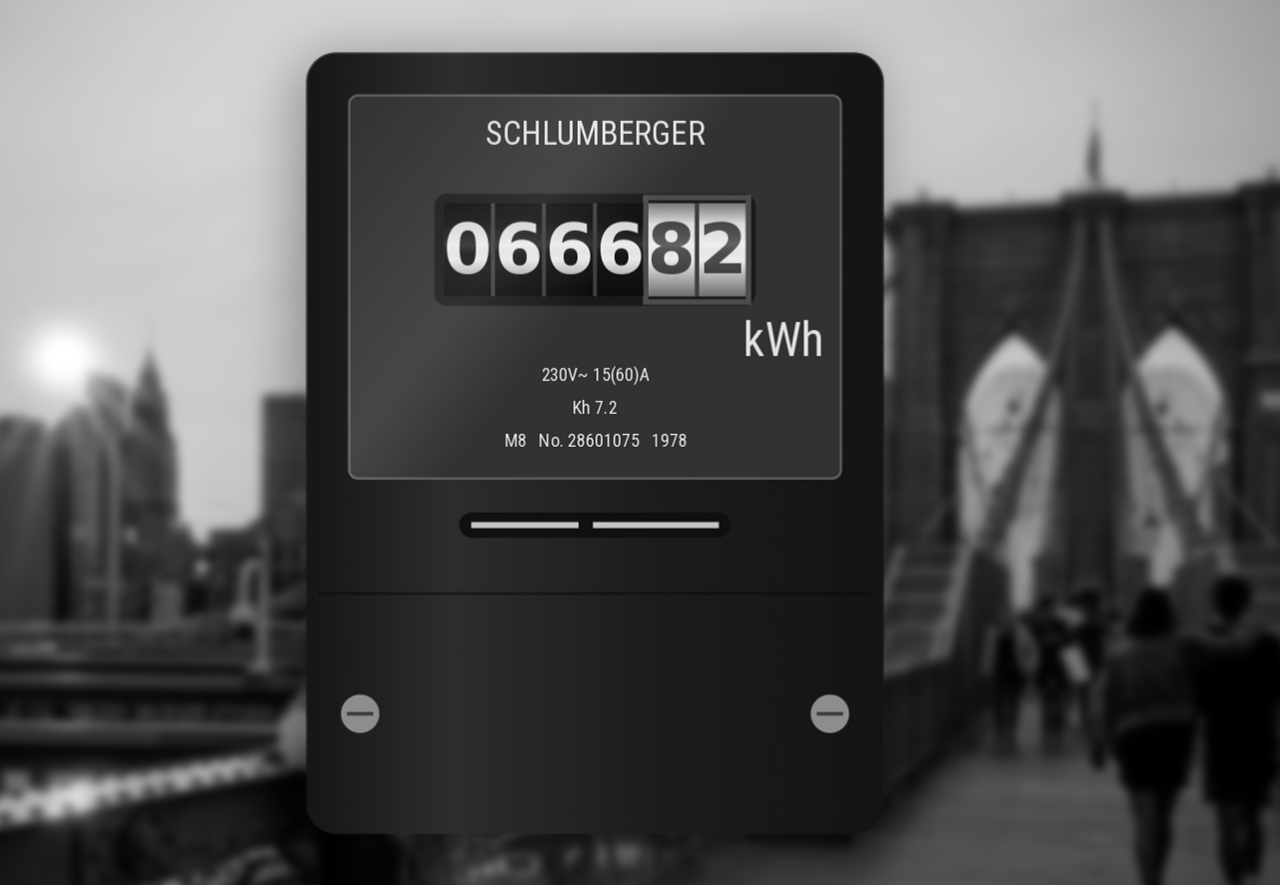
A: 666.82 kWh
